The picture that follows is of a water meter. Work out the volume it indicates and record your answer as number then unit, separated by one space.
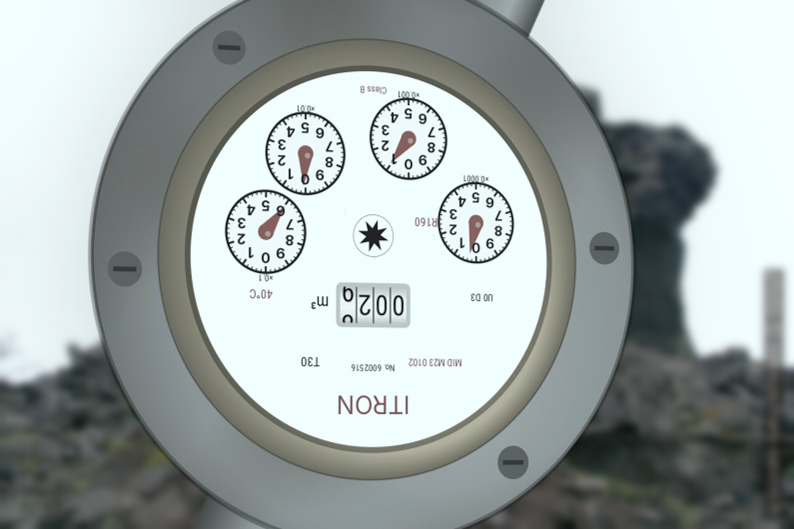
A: 28.6010 m³
